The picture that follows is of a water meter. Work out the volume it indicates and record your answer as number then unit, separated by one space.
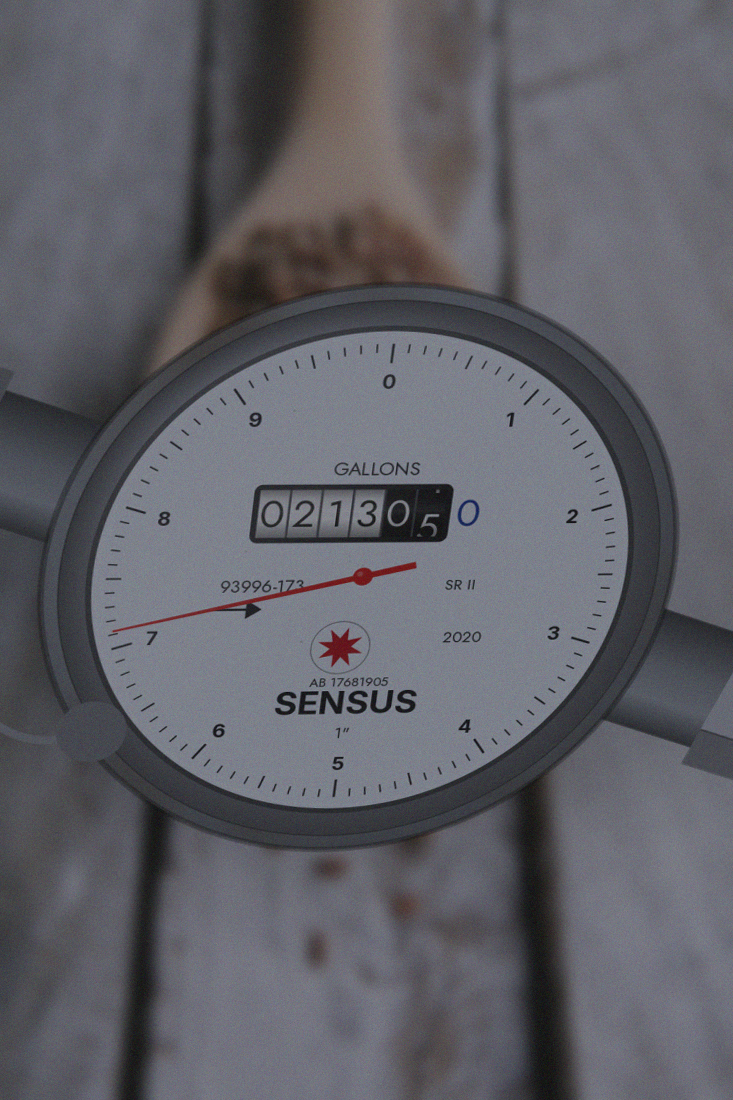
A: 213047.1 gal
